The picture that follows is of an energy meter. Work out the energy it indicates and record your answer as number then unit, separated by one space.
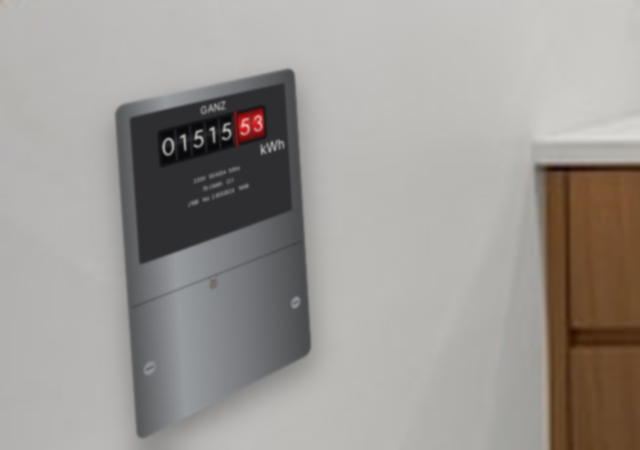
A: 1515.53 kWh
